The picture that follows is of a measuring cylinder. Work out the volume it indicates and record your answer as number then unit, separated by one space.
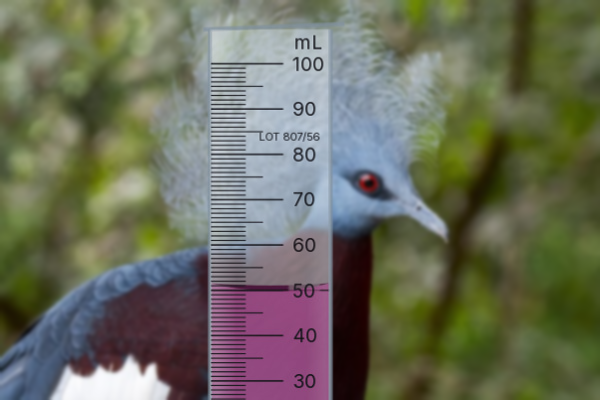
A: 50 mL
